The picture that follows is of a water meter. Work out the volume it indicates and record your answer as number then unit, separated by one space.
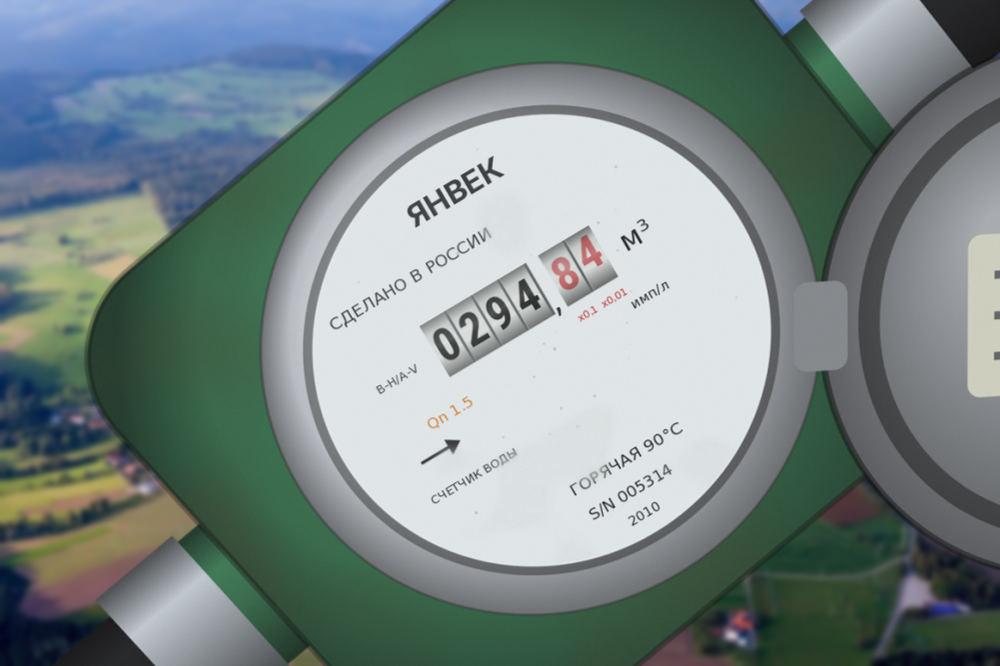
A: 294.84 m³
